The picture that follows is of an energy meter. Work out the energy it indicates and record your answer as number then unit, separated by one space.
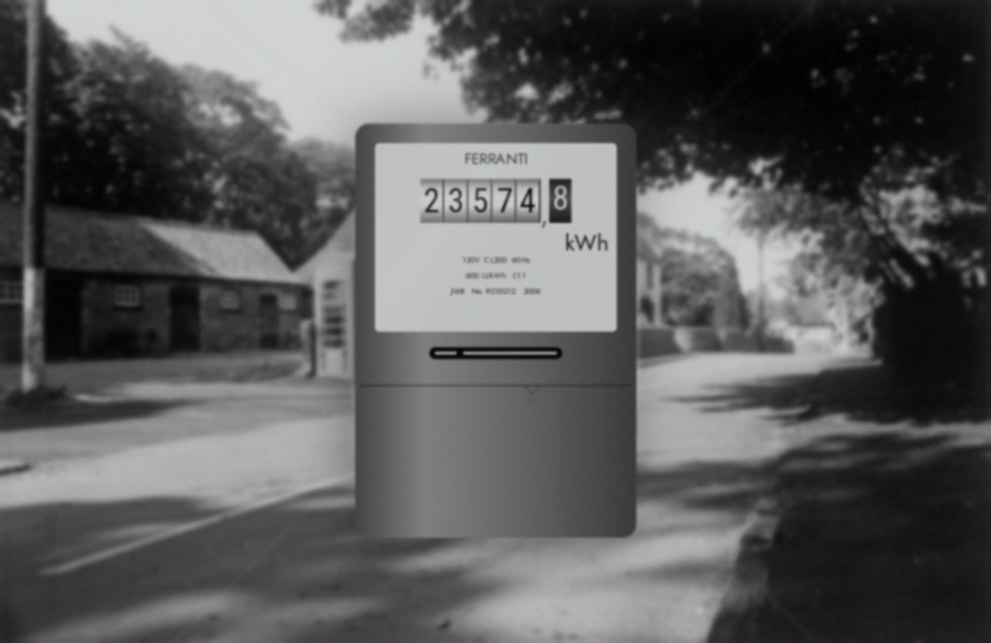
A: 23574.8 kWh
